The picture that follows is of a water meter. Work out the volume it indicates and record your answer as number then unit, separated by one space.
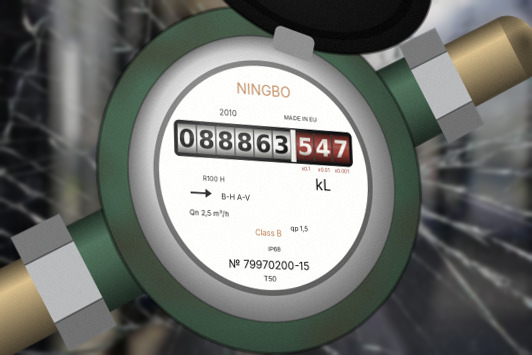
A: 88863.547 kL
